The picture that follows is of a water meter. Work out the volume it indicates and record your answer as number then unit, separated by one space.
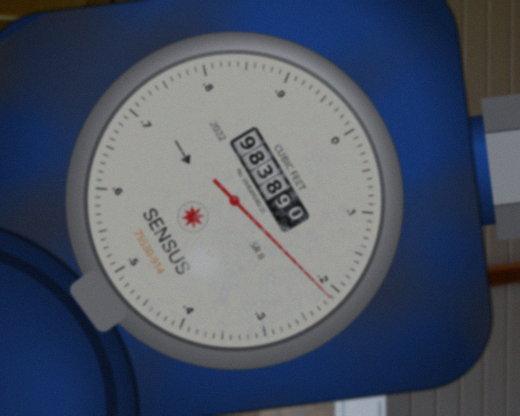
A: 983890.21 ft³
